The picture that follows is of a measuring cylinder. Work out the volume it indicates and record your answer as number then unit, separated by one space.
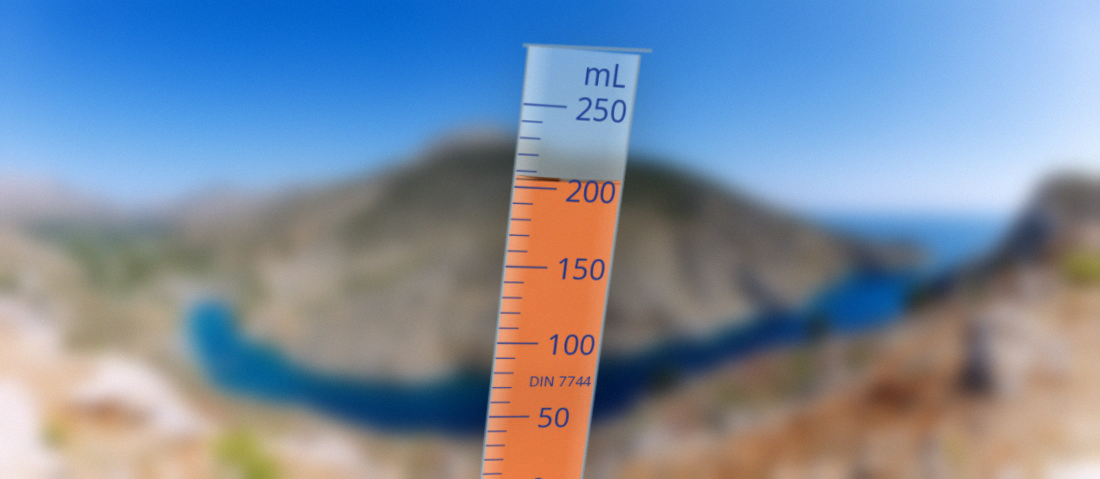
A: 205 mL
